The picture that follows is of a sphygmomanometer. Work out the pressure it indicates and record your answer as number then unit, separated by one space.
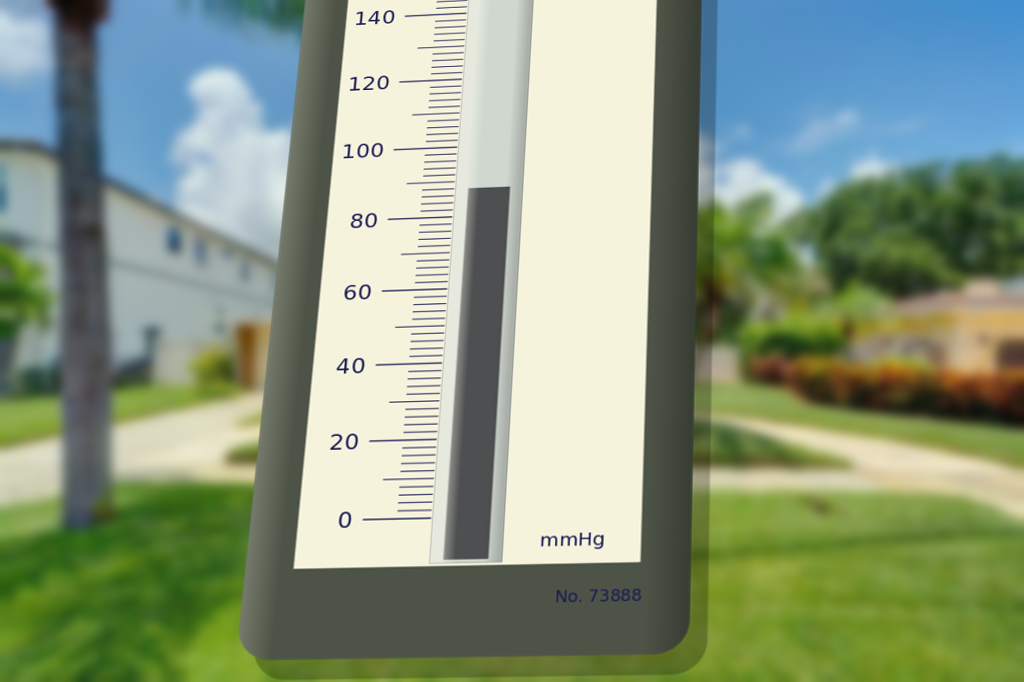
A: 88 mmHg
